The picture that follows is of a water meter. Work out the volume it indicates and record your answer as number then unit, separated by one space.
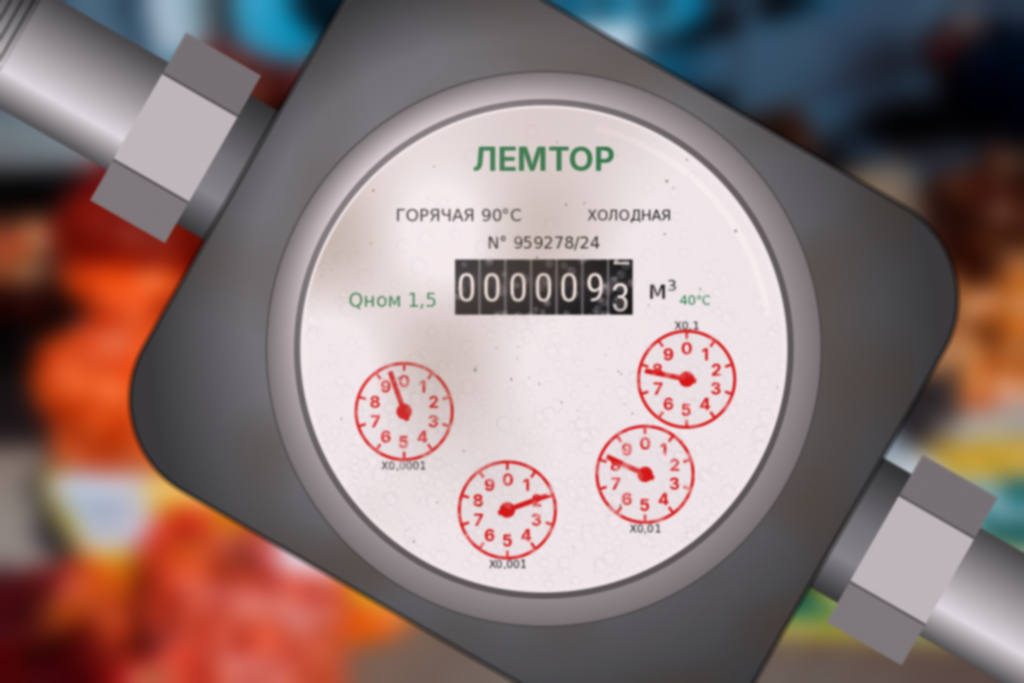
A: 92.7819 m³
